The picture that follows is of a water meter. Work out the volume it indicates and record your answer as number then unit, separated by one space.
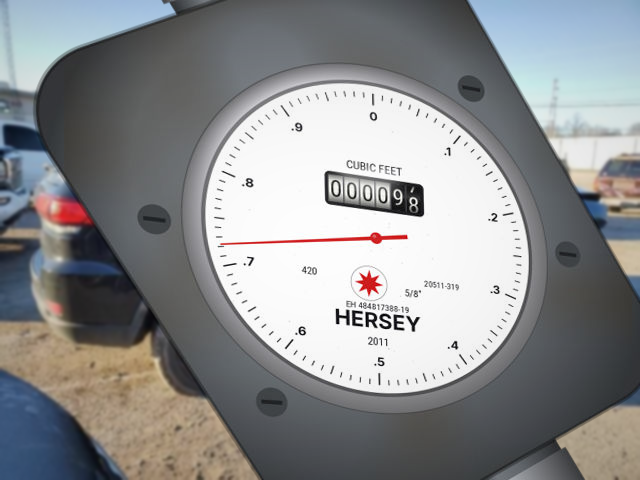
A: 97.72 ft³
